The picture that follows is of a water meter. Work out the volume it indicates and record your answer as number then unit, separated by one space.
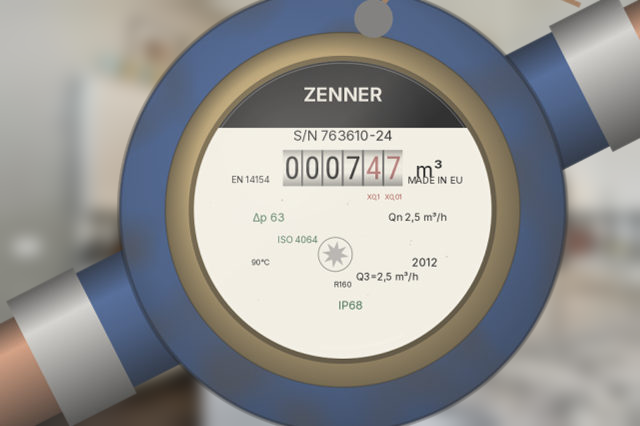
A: 7.47 m³
